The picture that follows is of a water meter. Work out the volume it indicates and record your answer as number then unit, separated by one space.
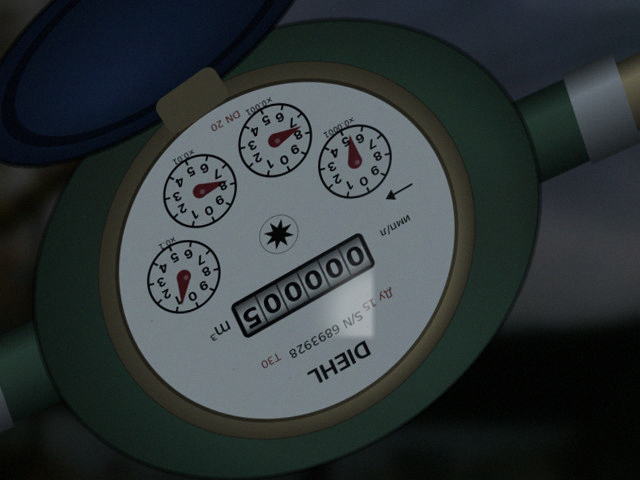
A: 5.0775 m³
